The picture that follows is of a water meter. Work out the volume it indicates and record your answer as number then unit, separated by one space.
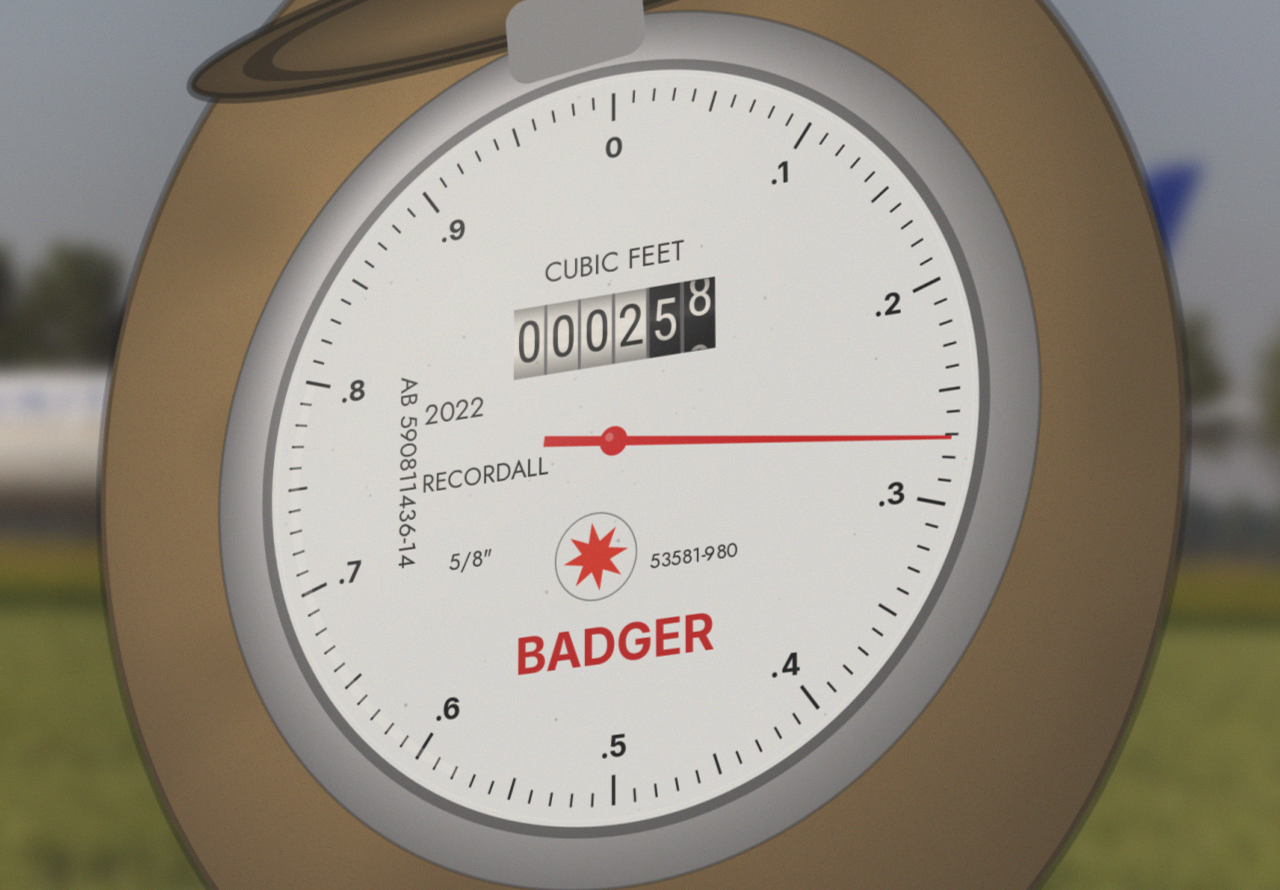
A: 258.27 ft³
